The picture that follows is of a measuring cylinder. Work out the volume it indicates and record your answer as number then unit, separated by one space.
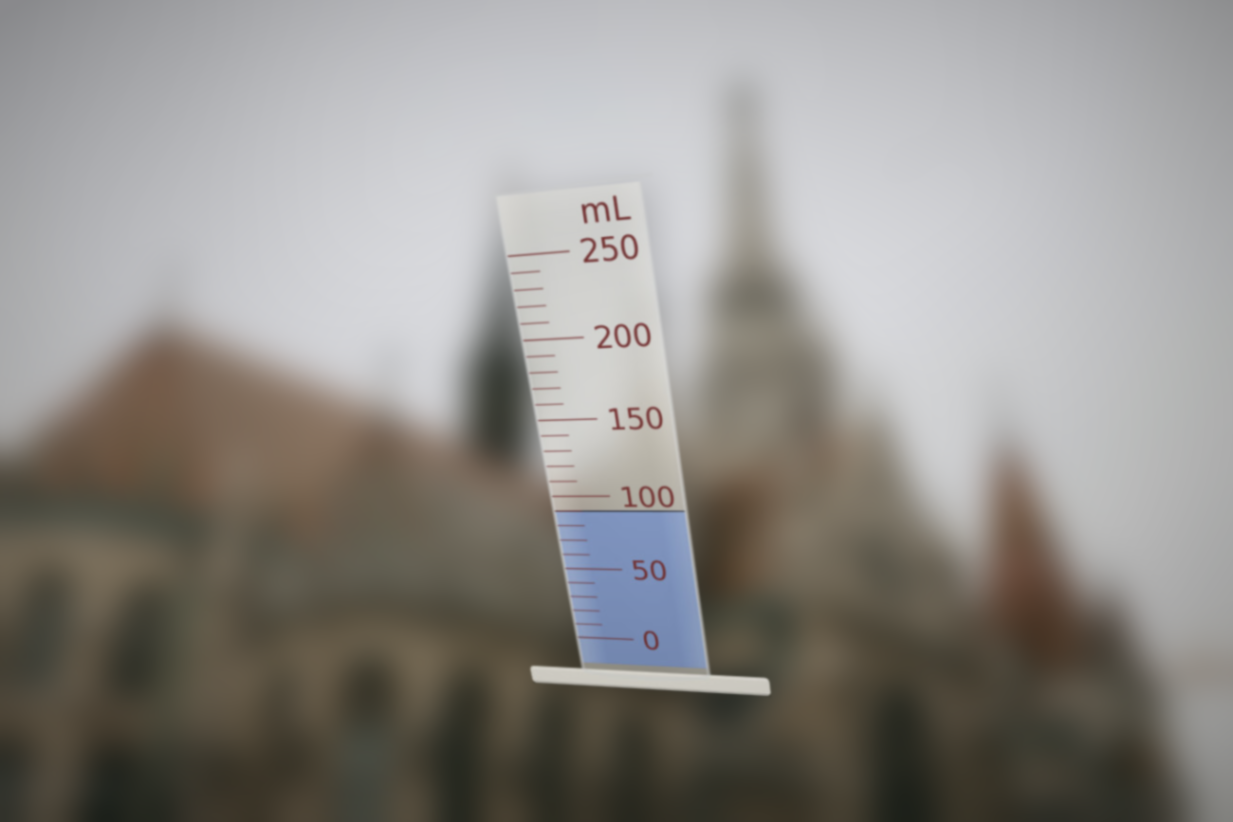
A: 90 mL
